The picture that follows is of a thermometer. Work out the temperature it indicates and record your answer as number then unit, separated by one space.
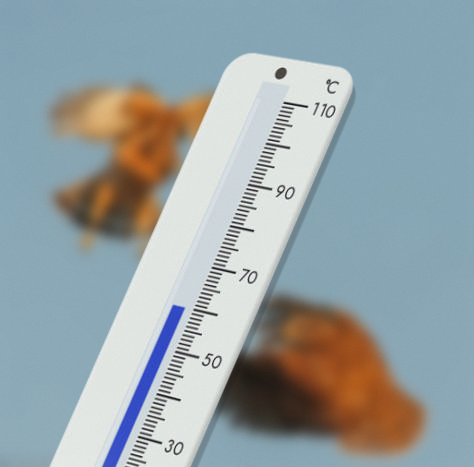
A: 60 °C
